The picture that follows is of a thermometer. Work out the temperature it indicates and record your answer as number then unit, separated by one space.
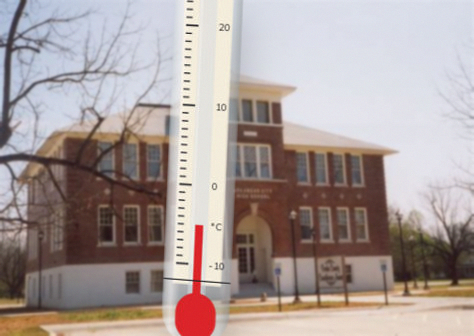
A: -5 °C
